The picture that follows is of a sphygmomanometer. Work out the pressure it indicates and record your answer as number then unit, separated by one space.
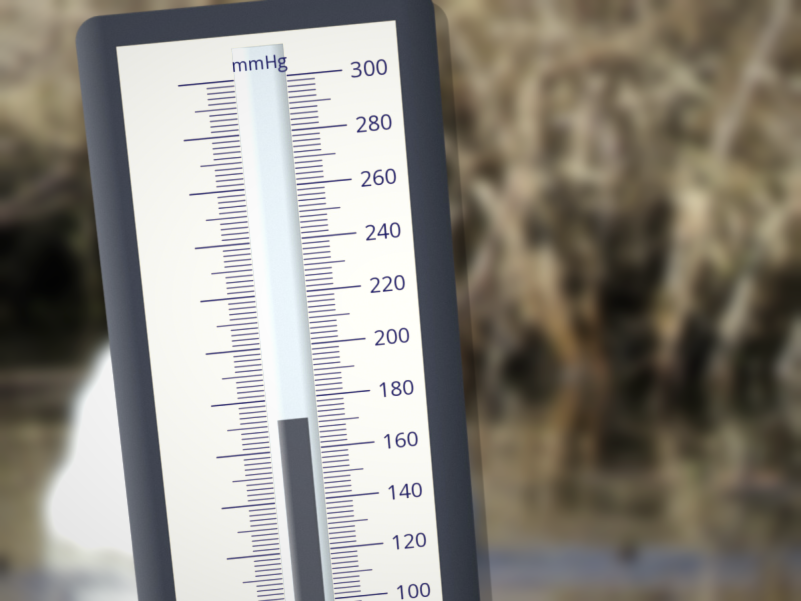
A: 172 mmHg
